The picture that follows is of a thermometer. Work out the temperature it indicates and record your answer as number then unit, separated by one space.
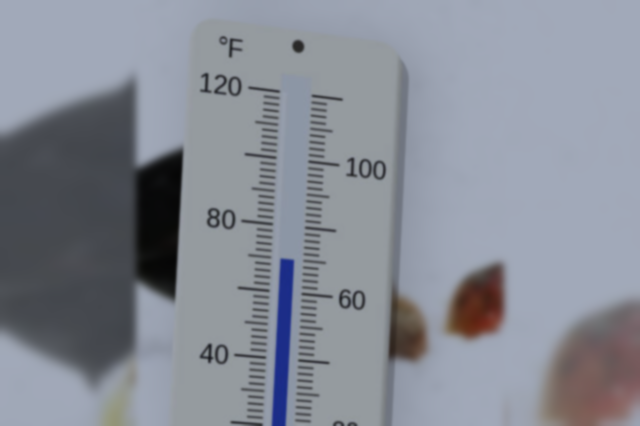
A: 70 °F
